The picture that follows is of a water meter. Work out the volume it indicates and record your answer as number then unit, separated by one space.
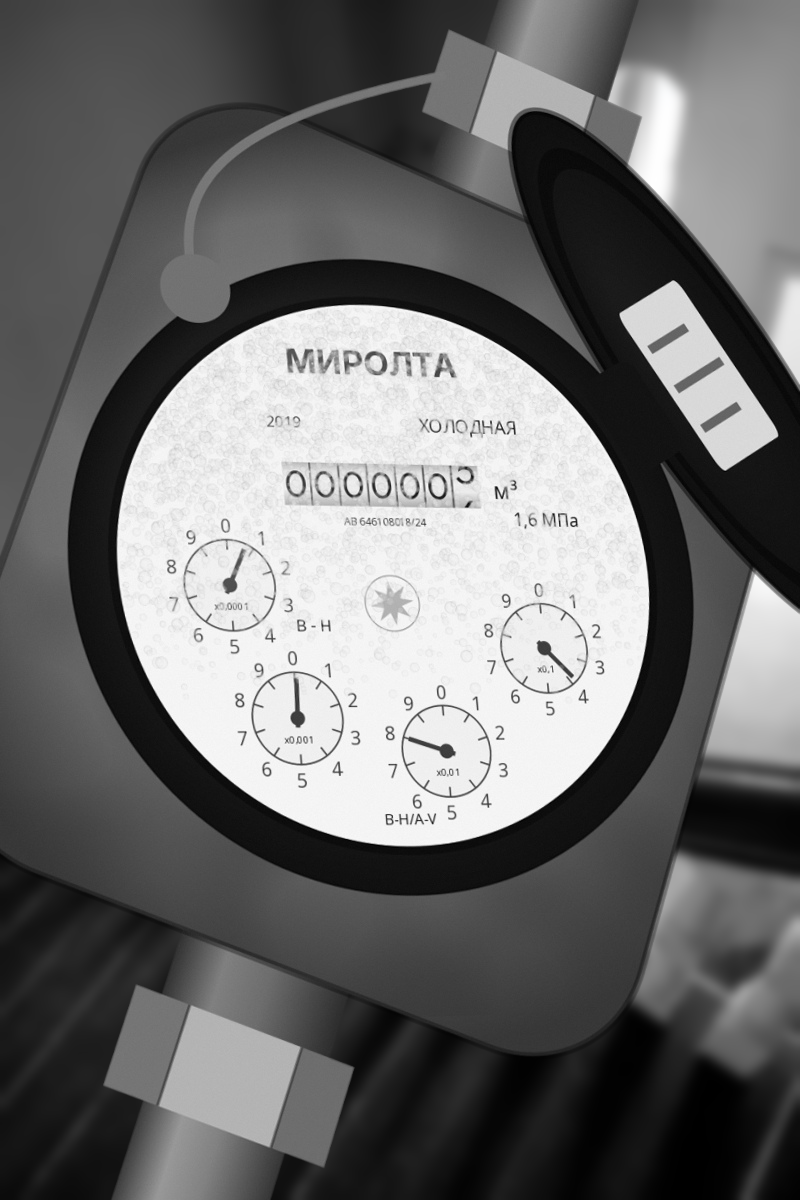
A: 5.3800 m³
